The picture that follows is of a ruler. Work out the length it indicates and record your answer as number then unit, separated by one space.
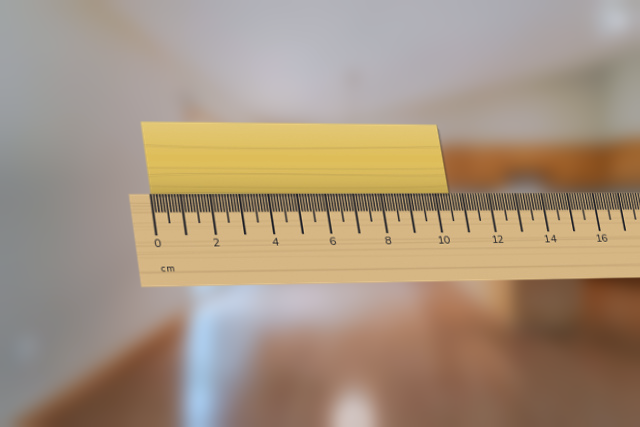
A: 10.5 cm
